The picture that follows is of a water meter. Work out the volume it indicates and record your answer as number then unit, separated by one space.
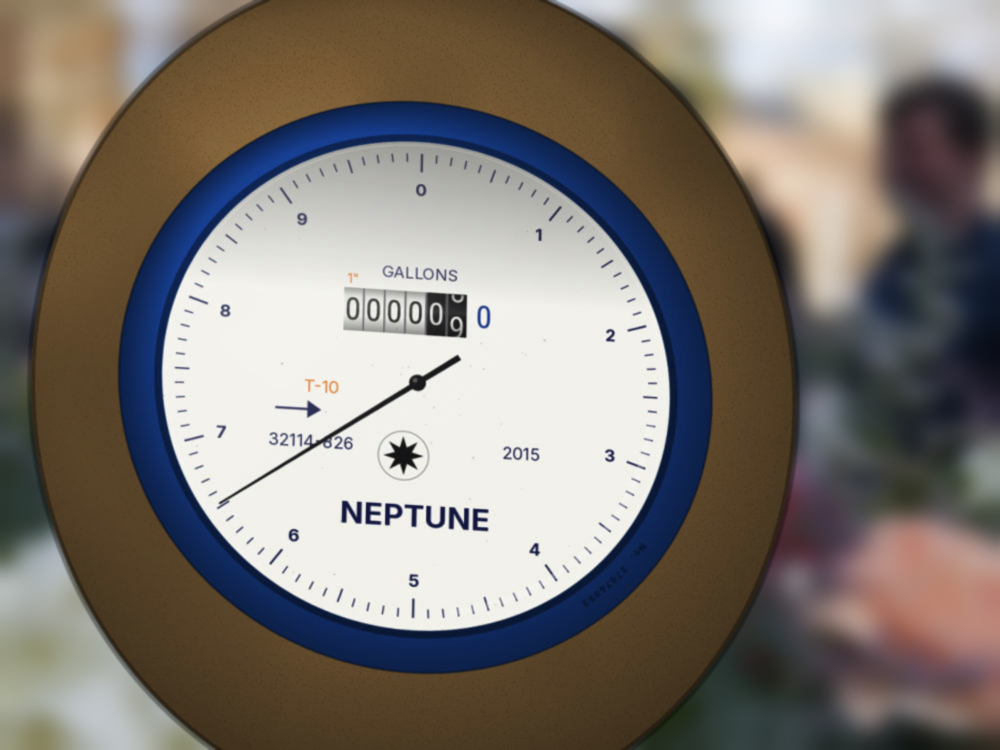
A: 86.5 gal
